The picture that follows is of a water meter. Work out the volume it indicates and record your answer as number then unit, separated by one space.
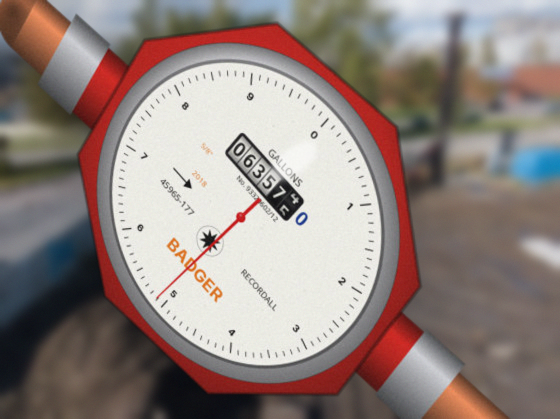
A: 635745.1 gal
